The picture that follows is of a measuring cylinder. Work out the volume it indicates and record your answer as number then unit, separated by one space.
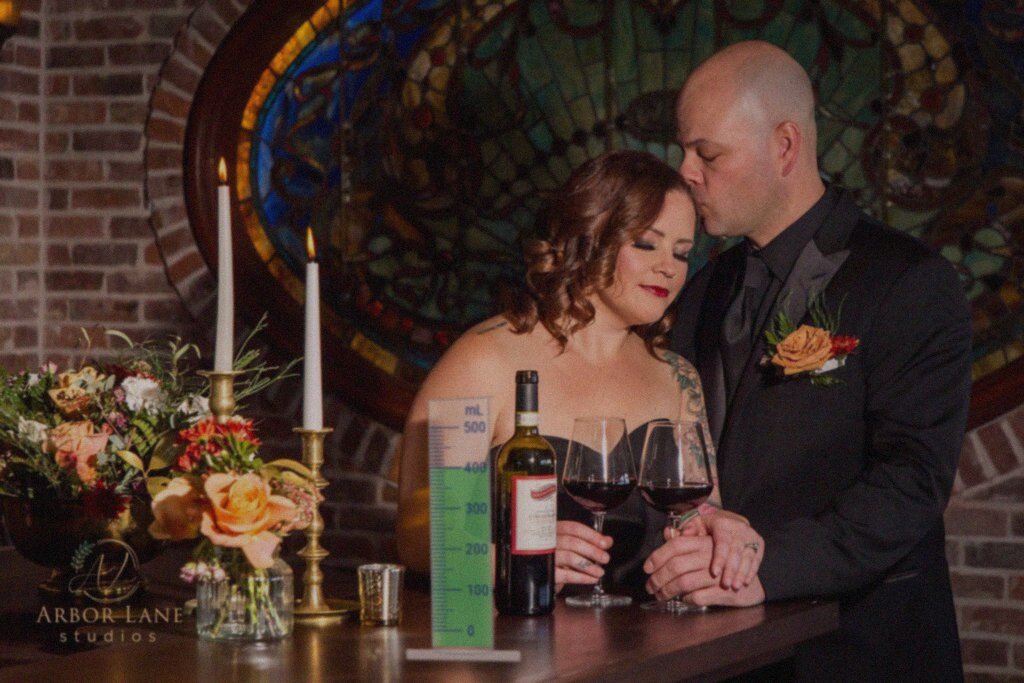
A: 400 mL
